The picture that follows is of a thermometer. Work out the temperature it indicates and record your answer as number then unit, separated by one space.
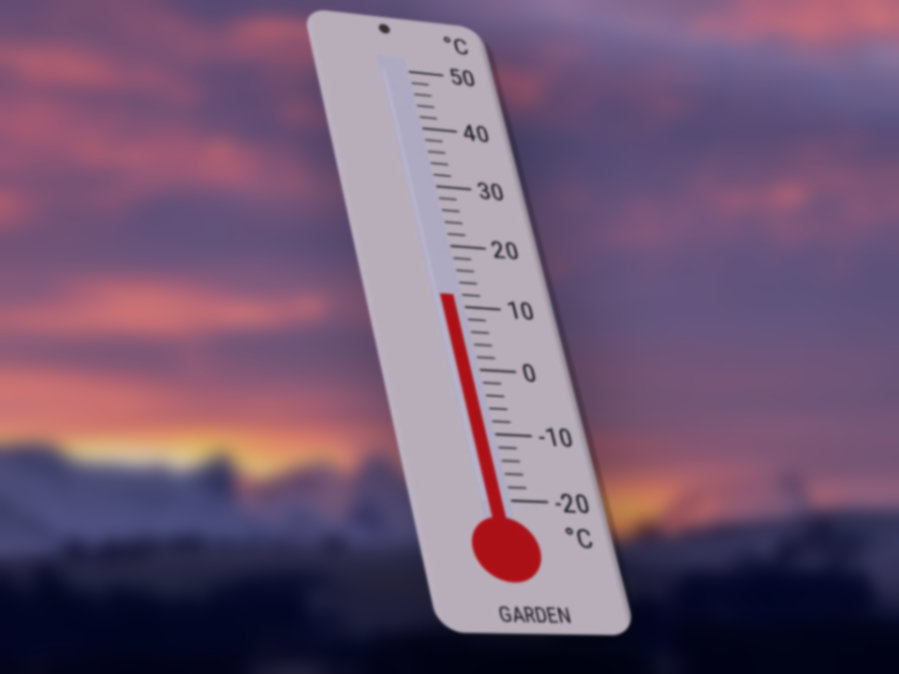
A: 12 °C
